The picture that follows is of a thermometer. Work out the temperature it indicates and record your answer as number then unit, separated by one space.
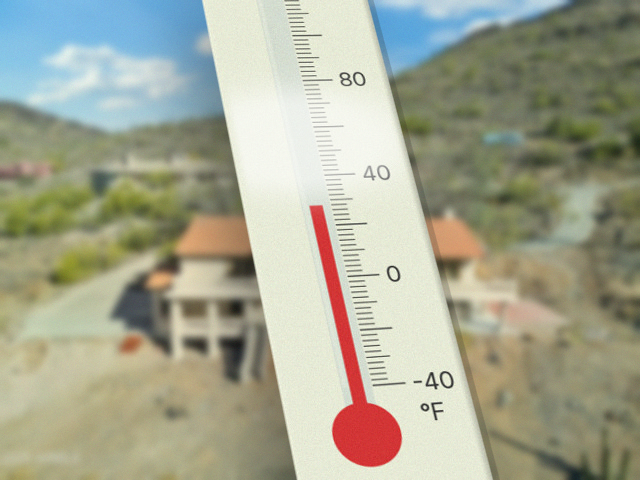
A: 28 °F
